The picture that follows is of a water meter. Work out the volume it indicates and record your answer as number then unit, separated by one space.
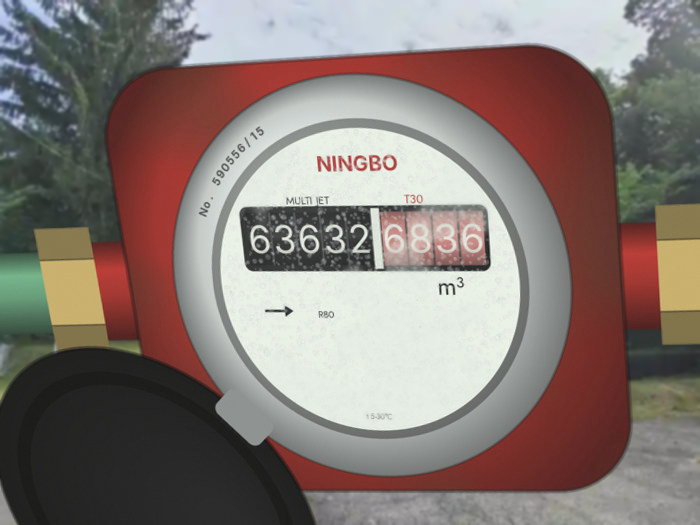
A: 63632.6836 m³
